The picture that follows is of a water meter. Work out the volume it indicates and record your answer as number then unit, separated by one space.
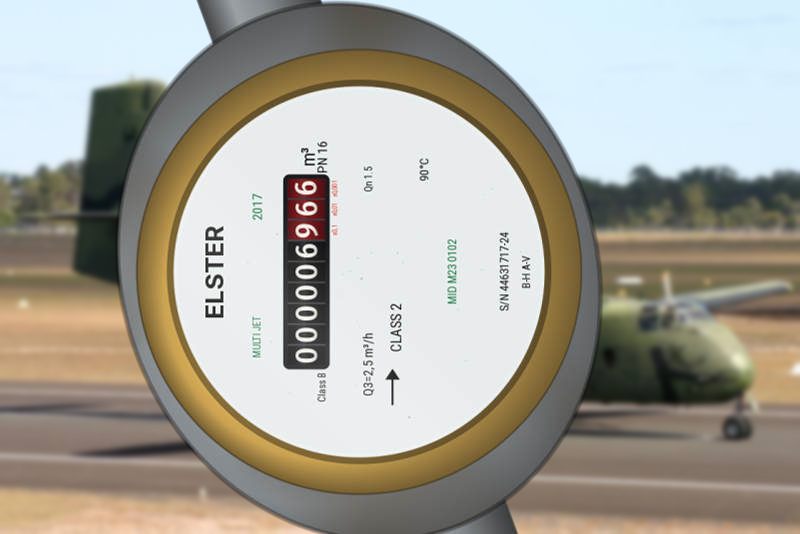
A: 6.966 m³
